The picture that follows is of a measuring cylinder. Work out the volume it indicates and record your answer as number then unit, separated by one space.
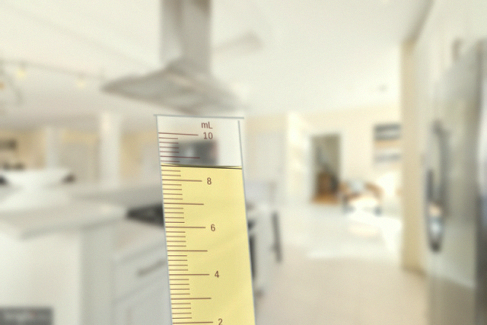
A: 8.6 mL
